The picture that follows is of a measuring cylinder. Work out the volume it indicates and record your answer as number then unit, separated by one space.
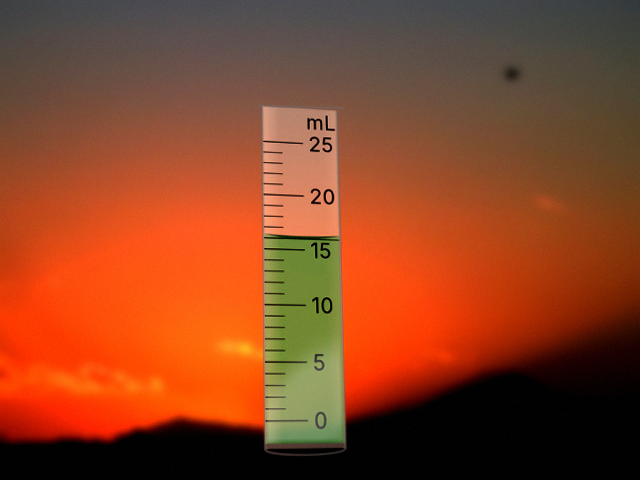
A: 16 mL
